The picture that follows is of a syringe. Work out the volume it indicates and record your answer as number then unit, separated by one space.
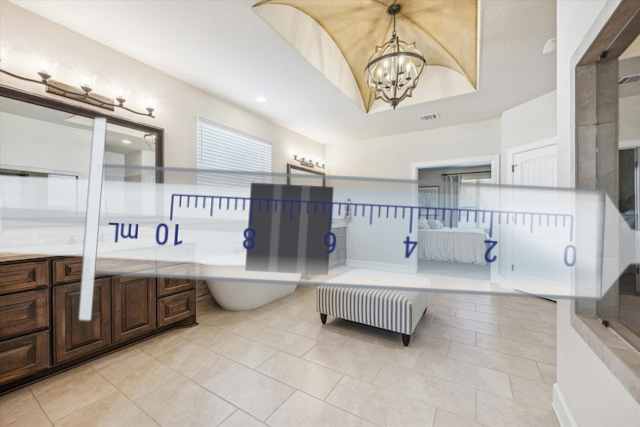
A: 6 mL
